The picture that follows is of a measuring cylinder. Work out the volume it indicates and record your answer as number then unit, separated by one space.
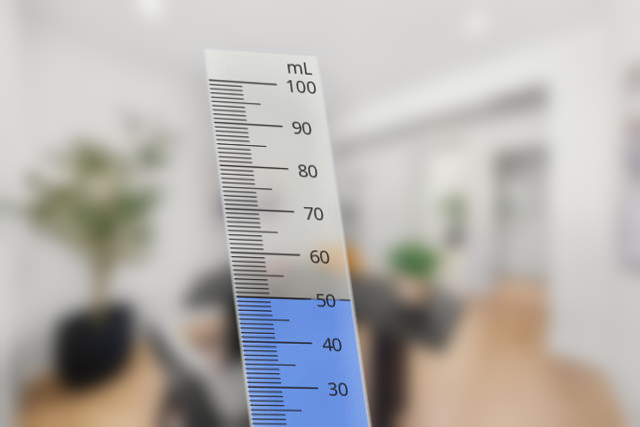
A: 50 mL
